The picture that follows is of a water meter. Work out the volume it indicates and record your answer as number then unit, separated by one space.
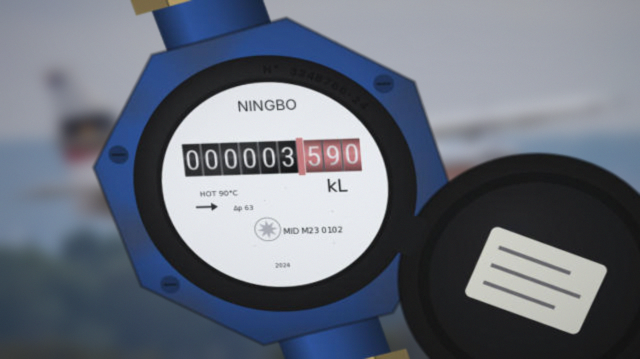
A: 3.590 kL
